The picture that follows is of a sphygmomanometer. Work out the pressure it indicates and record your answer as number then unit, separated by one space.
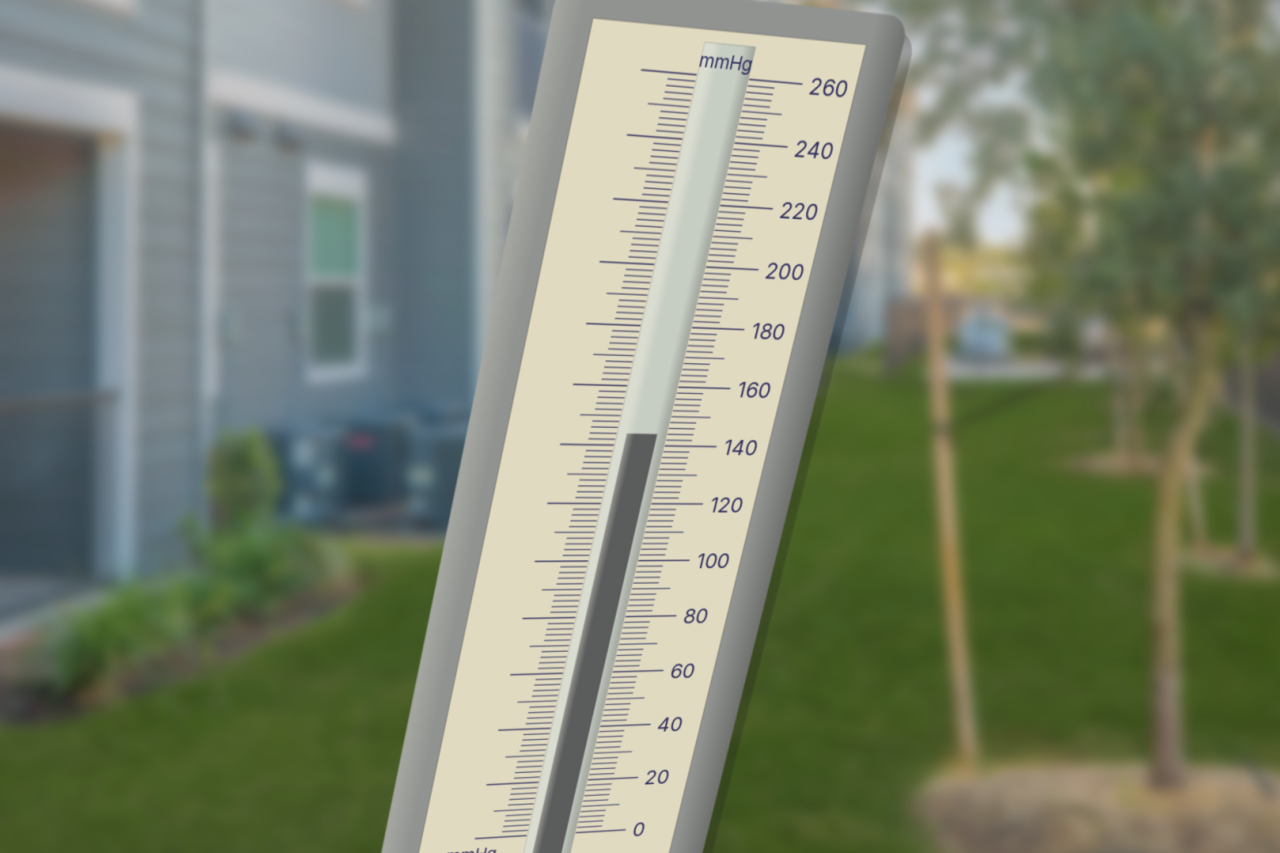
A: 144 mmHg
